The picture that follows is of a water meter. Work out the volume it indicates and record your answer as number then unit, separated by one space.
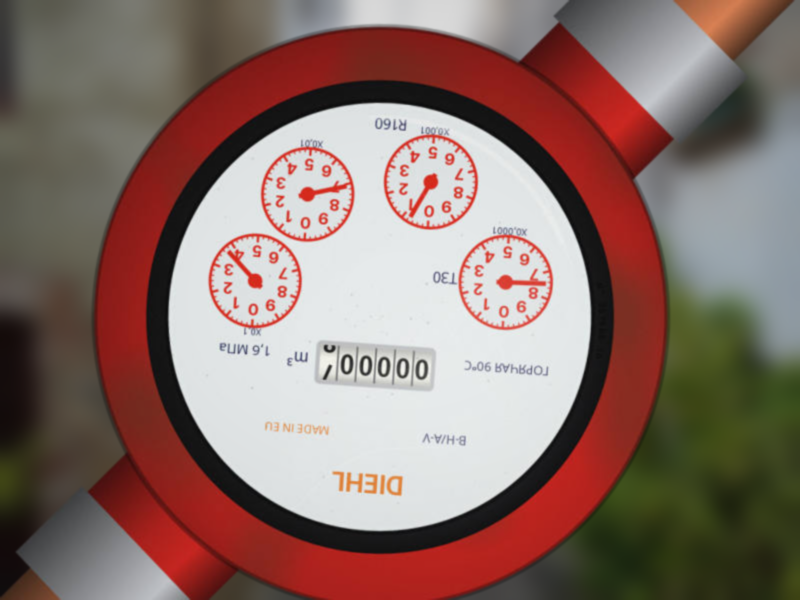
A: 7.3707 m³
